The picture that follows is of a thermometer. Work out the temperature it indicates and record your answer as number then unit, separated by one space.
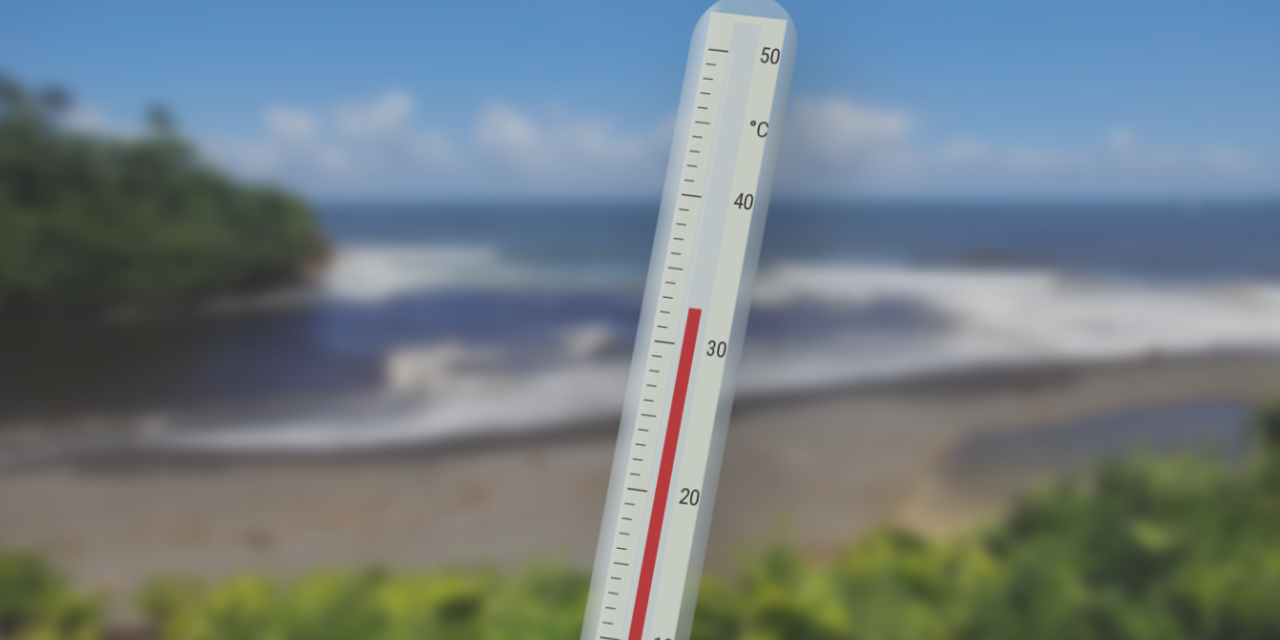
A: 32.5 °C
